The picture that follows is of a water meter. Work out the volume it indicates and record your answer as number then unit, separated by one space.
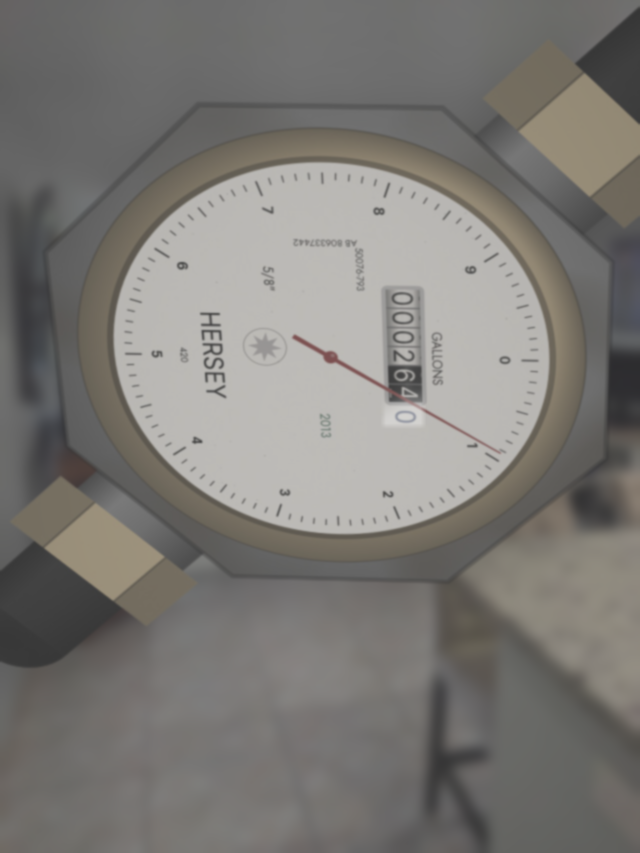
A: 2640.9 gal
